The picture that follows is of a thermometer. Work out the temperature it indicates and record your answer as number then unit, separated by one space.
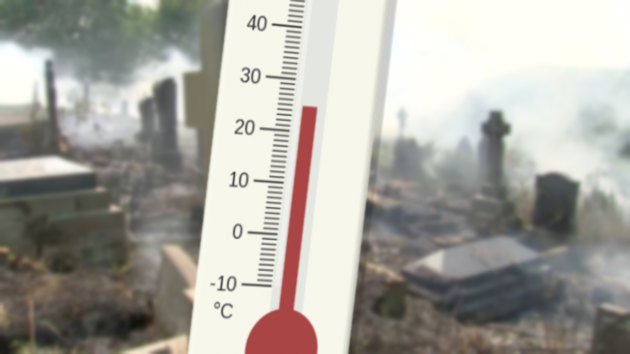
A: 25 °C
